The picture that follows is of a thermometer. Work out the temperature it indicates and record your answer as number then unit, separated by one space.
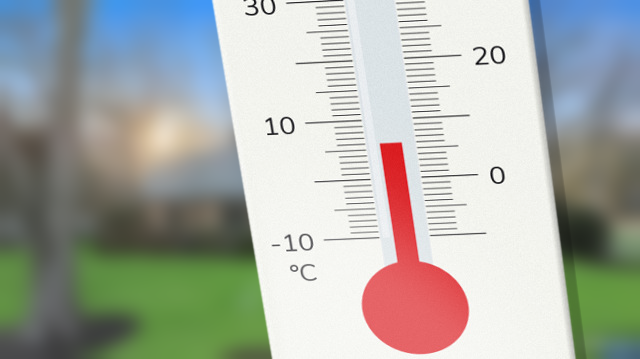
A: 6 °C
